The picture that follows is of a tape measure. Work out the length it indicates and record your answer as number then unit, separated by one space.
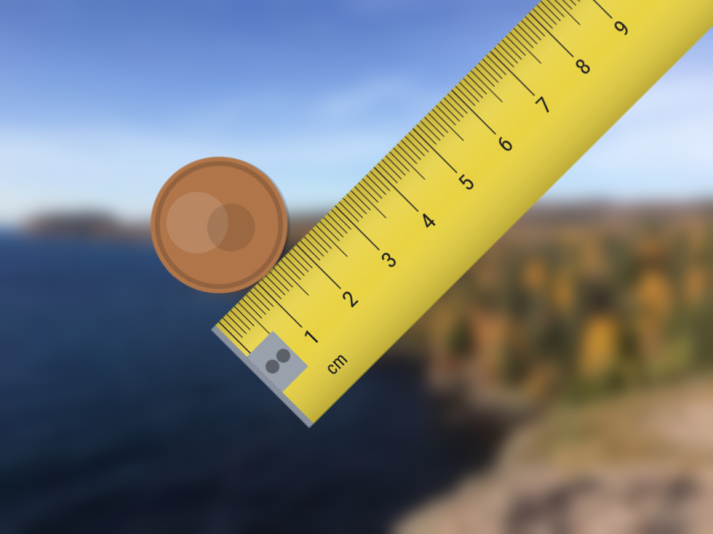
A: 2.5 cm
